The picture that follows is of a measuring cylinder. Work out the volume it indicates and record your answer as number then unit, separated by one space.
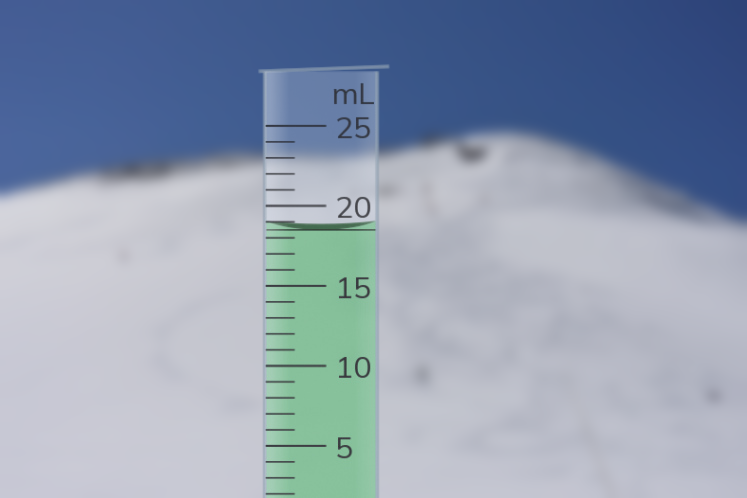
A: 18.5 mL
